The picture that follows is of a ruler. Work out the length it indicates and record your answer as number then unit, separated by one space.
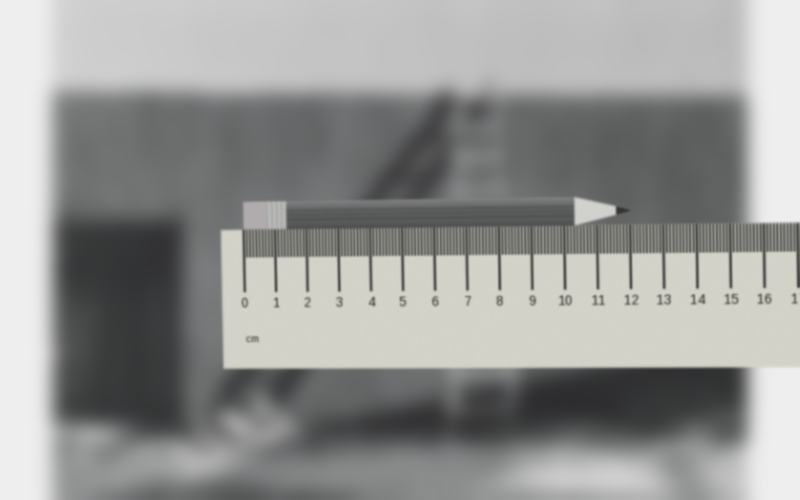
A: 12 cm
